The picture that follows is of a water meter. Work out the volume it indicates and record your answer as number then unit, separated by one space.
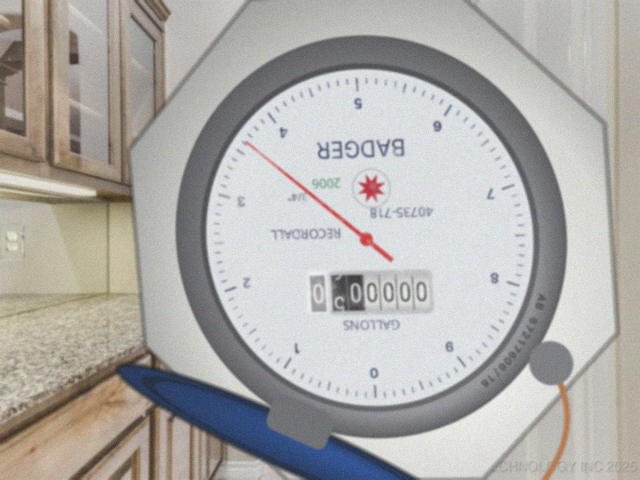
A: 53.6 gal
